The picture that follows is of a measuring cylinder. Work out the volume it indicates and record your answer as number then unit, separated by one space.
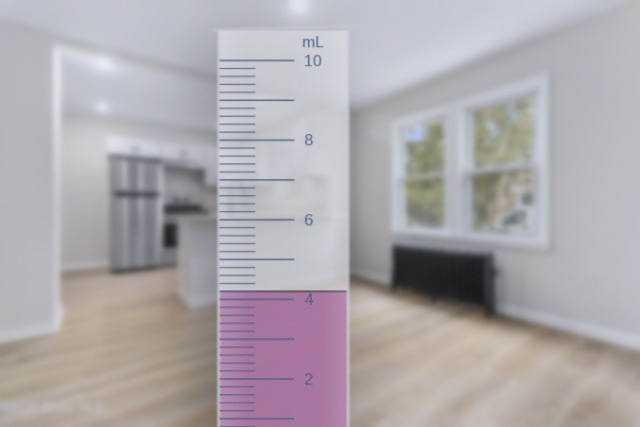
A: 4.2 mL
